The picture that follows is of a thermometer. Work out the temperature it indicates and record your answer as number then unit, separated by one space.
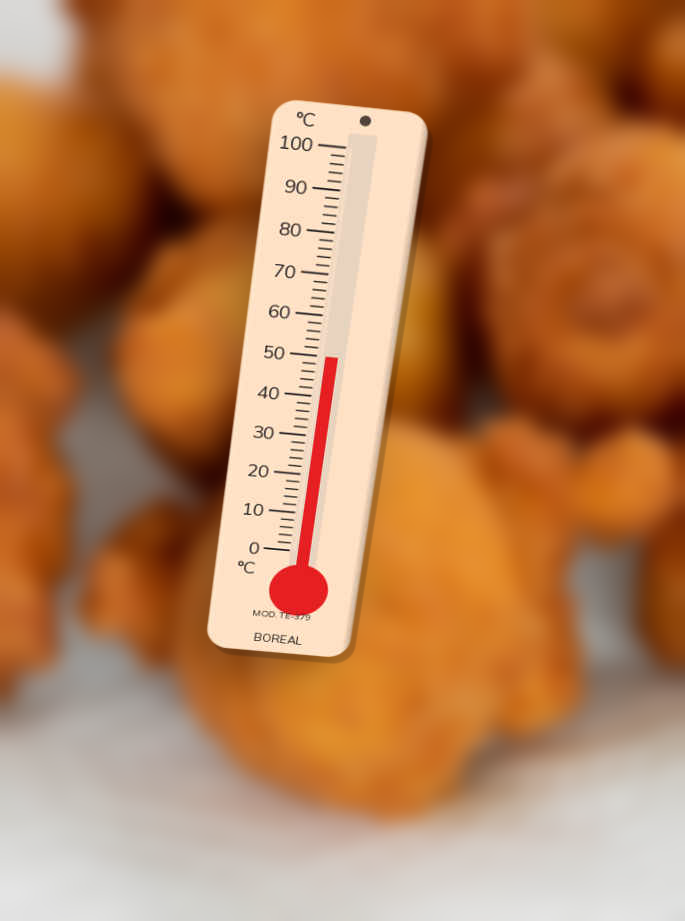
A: 50 °C
